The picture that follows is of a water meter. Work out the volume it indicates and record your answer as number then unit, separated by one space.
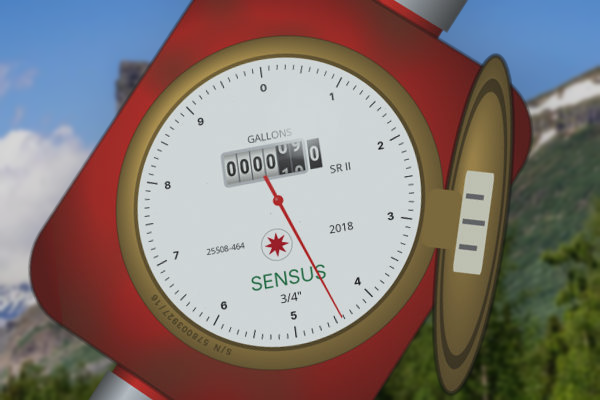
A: 94.4 gal
